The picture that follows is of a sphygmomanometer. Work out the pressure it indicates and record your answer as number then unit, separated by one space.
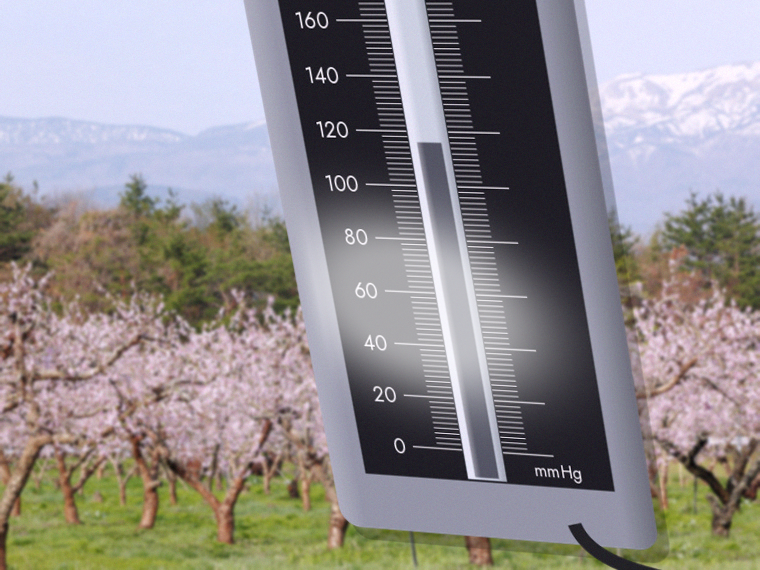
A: 116 mmHg
